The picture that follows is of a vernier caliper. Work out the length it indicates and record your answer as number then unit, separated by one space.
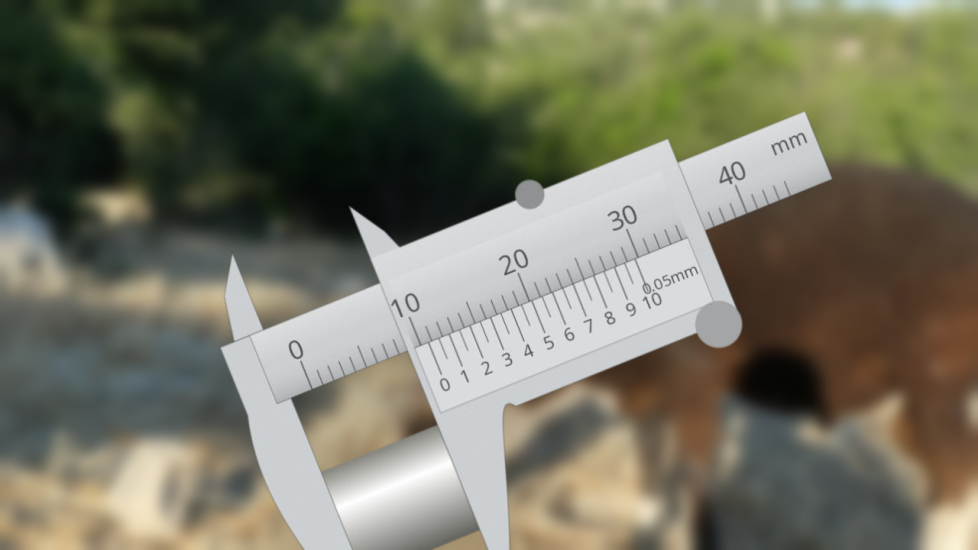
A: 10.7 mm
